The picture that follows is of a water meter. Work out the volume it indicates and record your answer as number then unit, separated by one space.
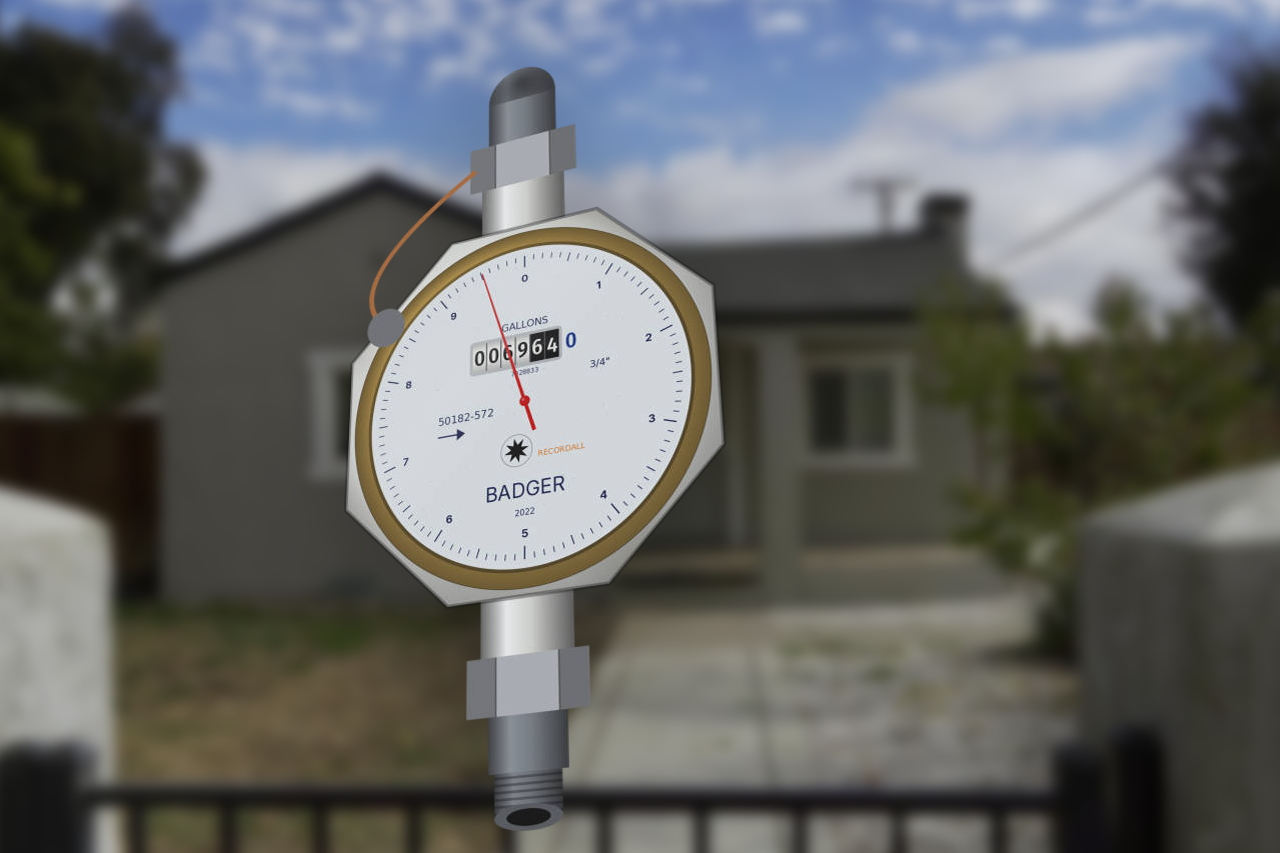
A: 69639.5 gal
